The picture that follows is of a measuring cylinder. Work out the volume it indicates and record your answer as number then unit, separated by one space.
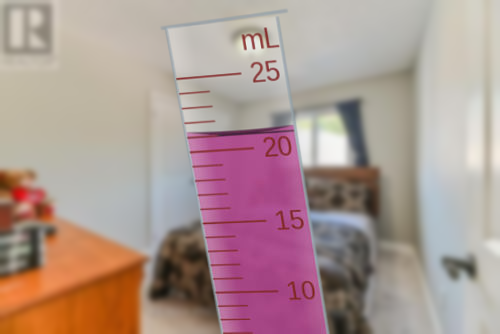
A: 21 mL
